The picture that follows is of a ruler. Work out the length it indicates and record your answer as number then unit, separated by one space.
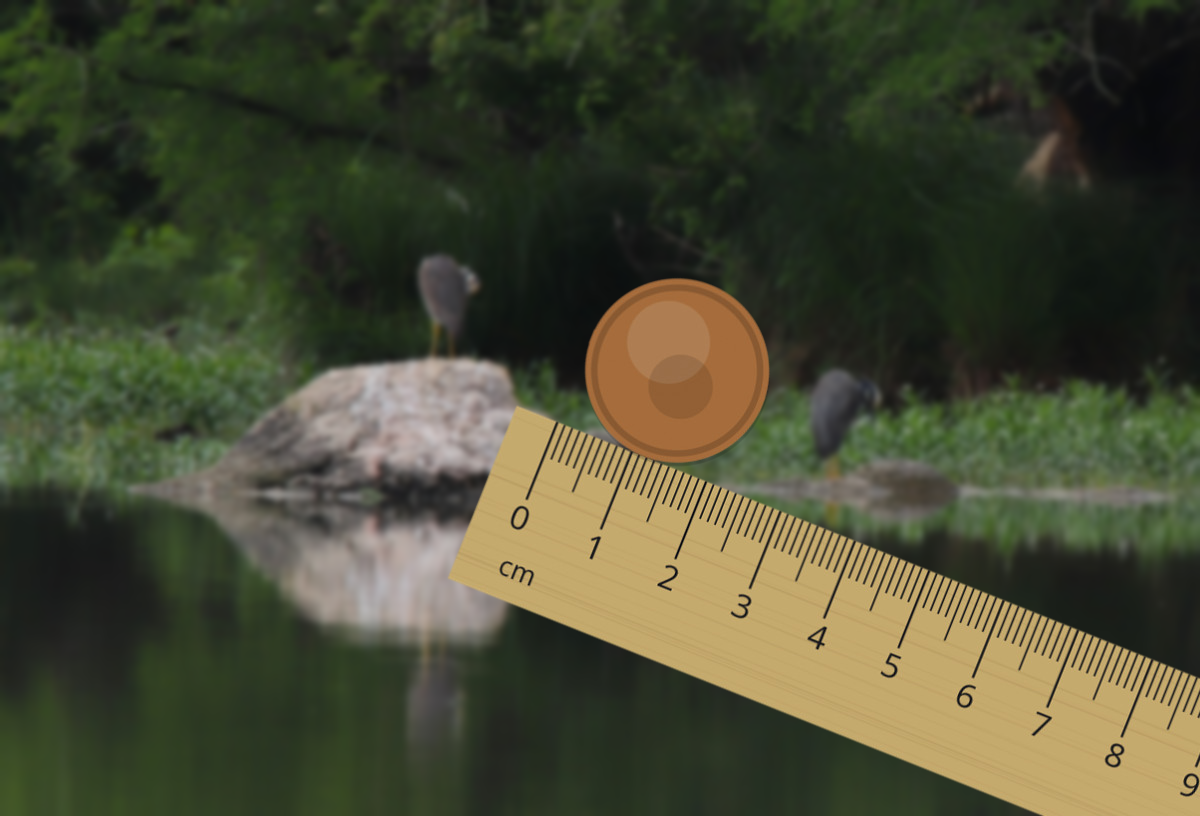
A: 2.3 cm
